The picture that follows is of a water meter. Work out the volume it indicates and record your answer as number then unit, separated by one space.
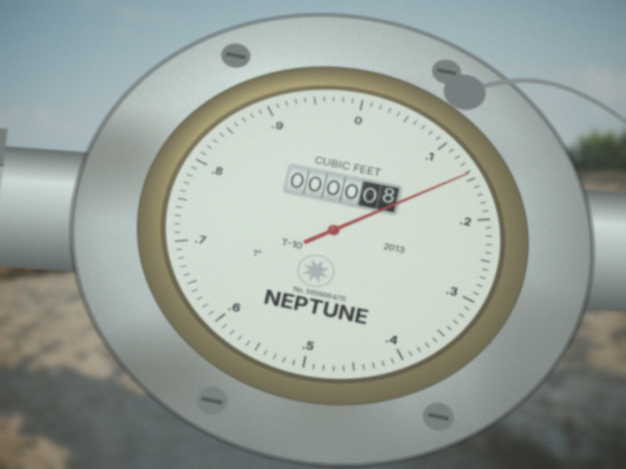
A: 8.14 ft³
